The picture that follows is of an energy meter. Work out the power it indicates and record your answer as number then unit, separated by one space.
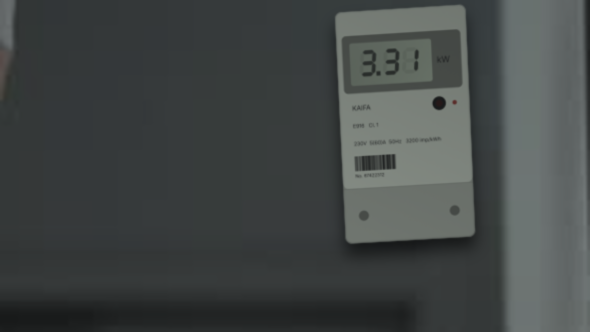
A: 3.31 kW
